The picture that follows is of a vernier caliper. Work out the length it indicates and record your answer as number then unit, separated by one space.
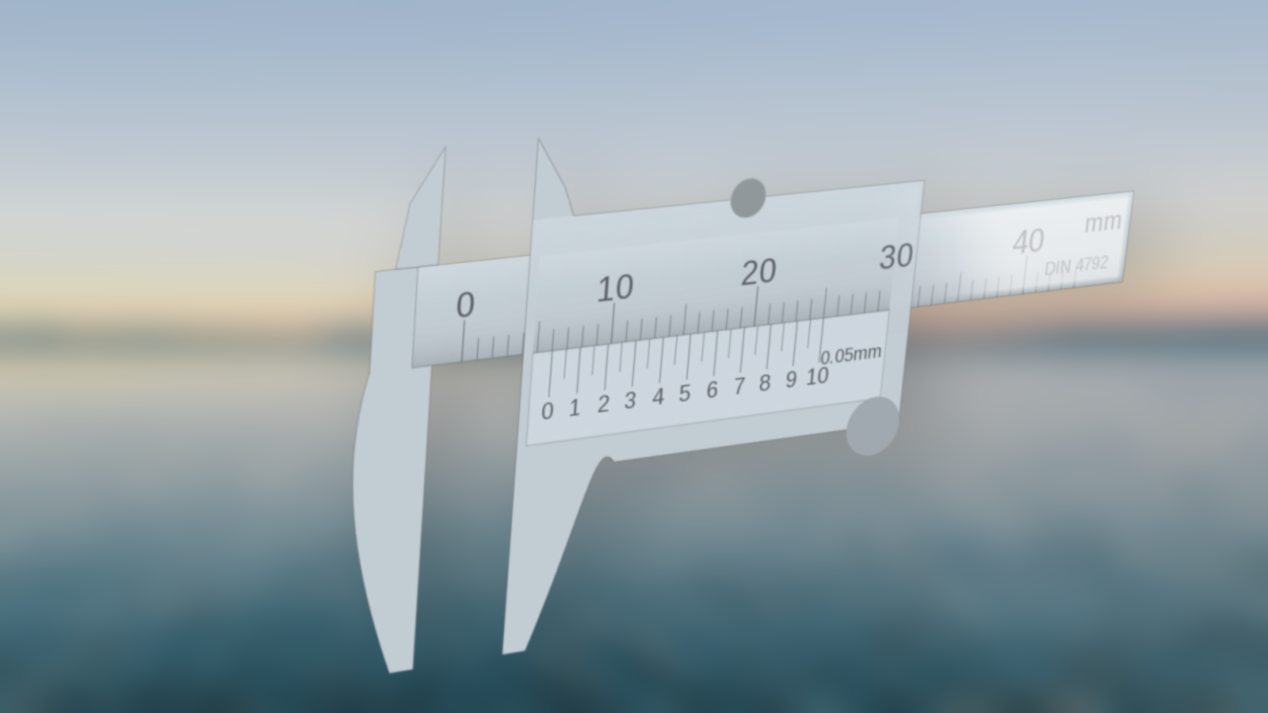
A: 6.0 mm
